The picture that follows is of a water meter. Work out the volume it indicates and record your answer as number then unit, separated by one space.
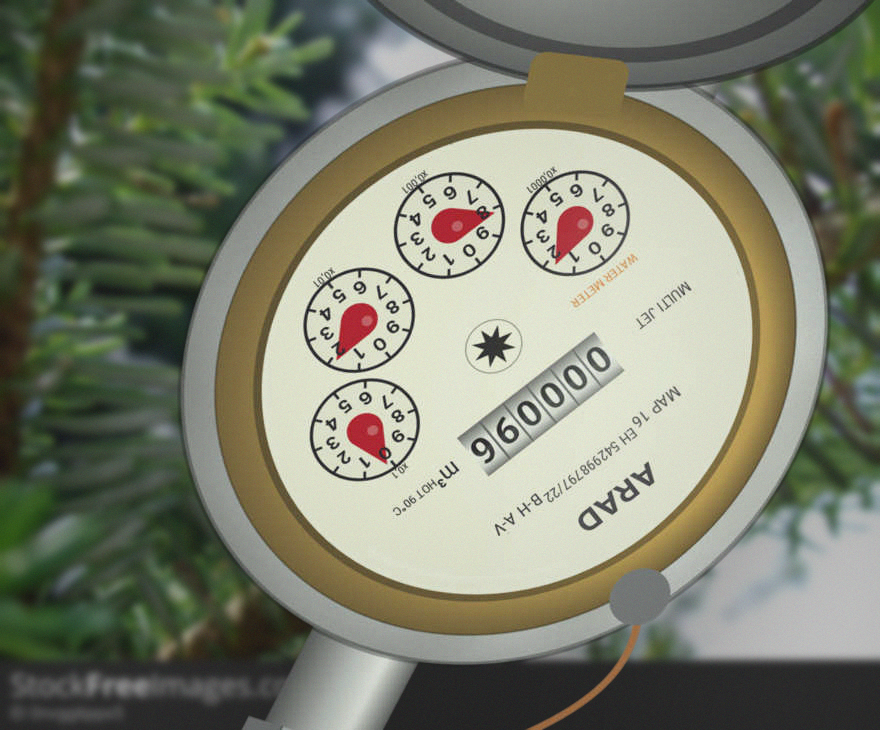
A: 96.0181 m³
